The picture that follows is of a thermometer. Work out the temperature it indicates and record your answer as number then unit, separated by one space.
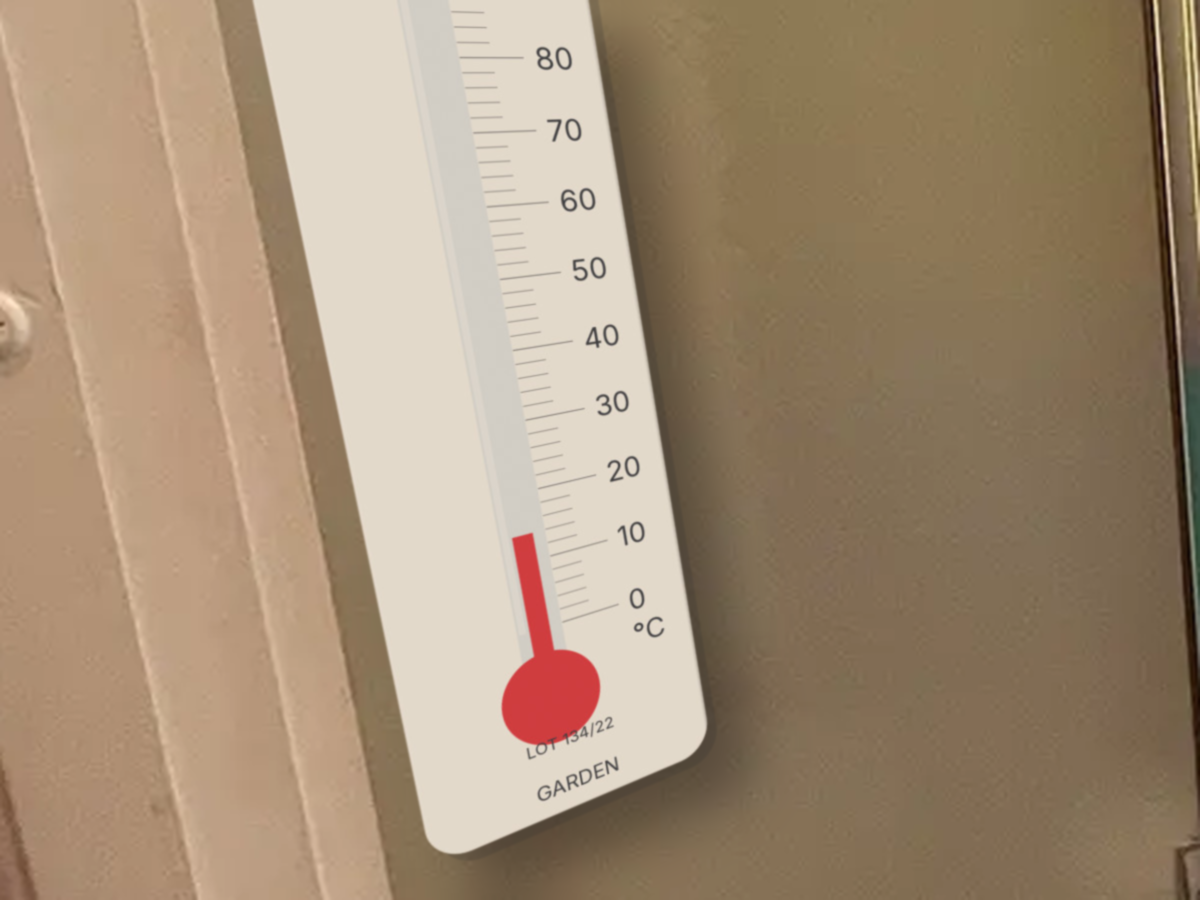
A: 14 °C
